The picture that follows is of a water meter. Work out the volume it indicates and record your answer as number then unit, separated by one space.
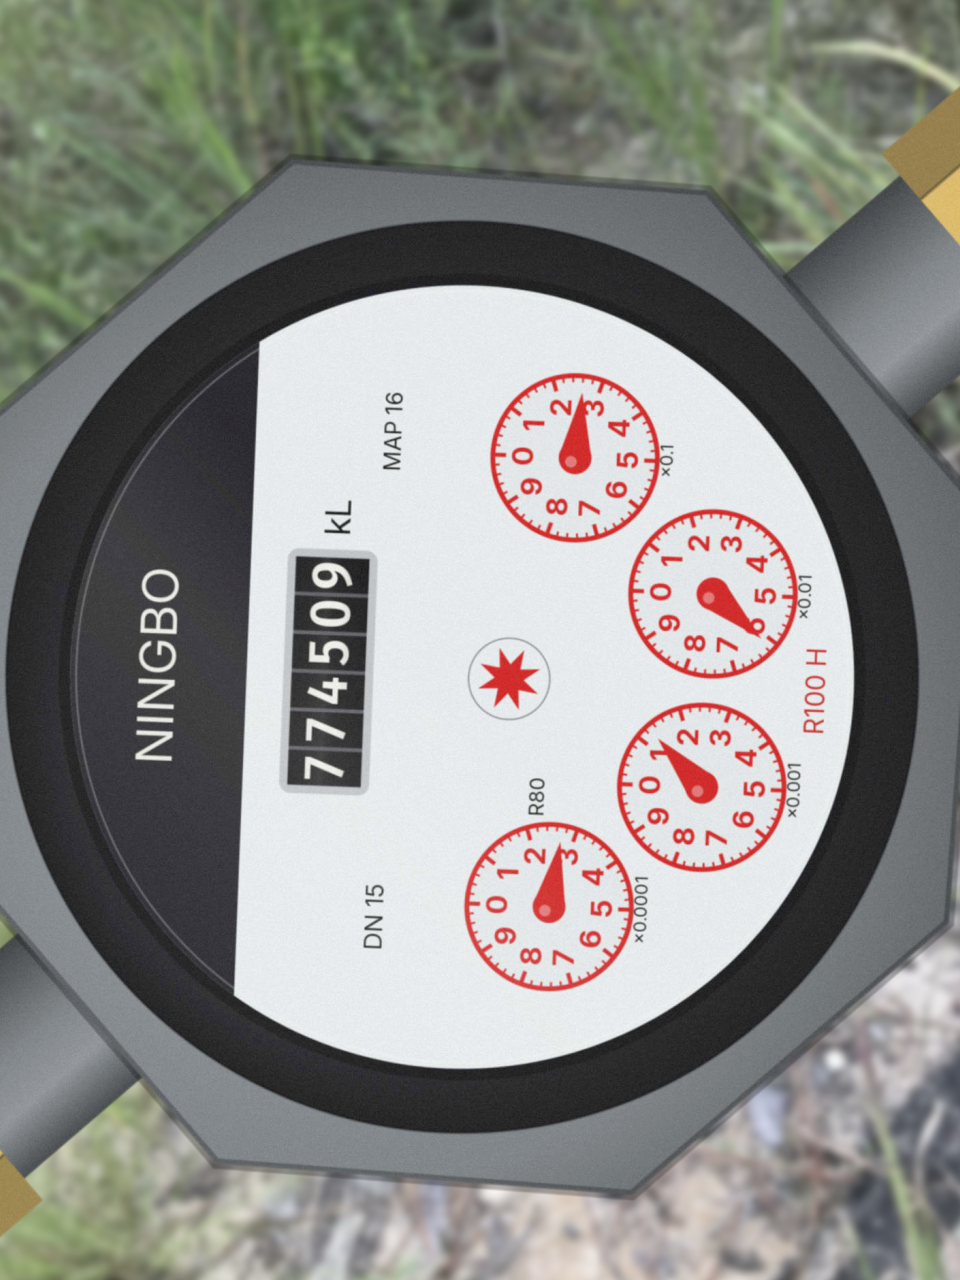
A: 774509.2612 kL
